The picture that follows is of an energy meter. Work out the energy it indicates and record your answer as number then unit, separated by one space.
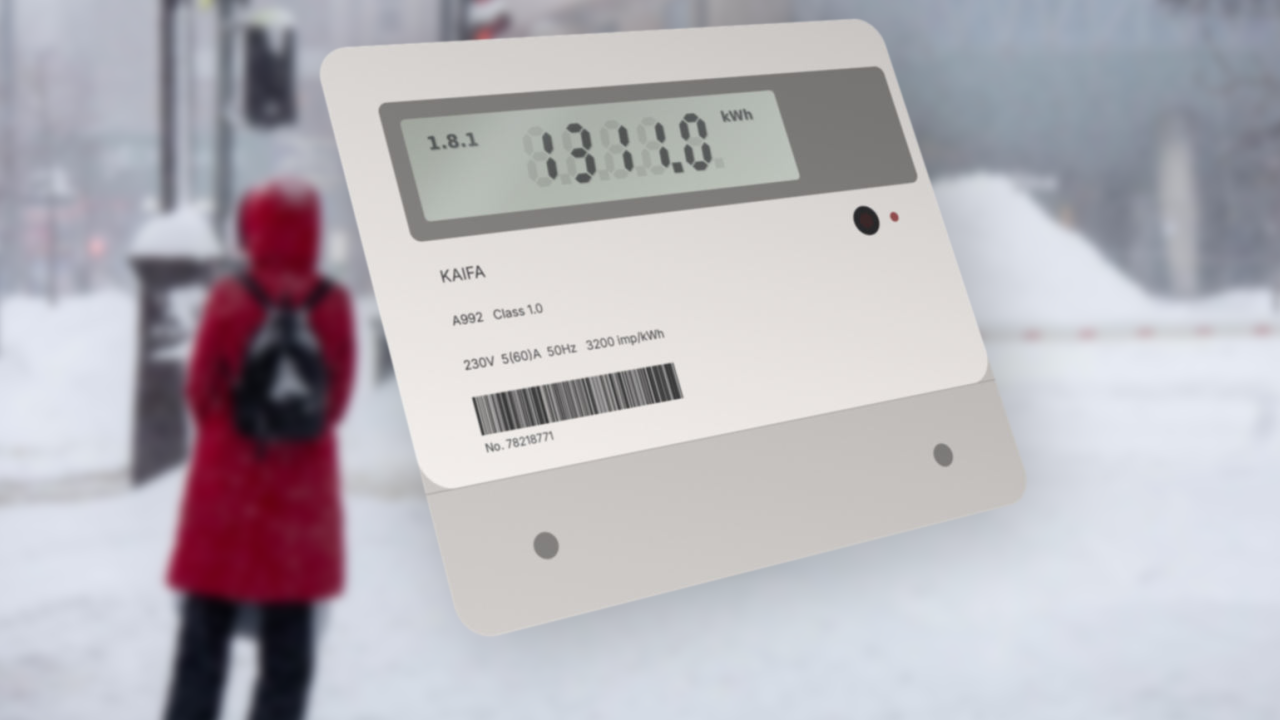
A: 1311.0 kWh
